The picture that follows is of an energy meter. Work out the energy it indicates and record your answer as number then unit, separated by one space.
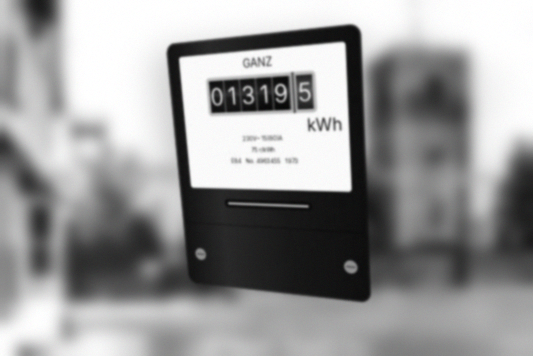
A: 1319.5 kWh
